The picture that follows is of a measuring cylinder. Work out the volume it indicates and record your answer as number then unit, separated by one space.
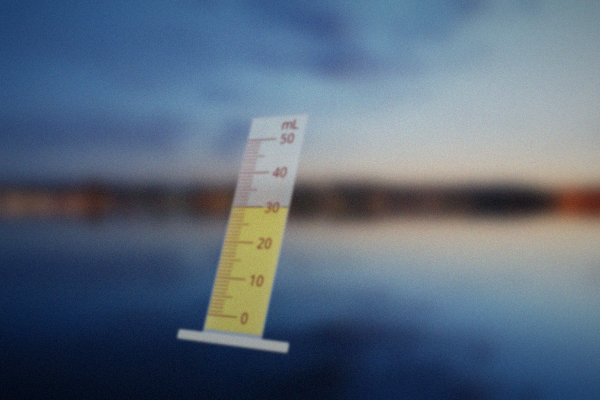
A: 30 mL
